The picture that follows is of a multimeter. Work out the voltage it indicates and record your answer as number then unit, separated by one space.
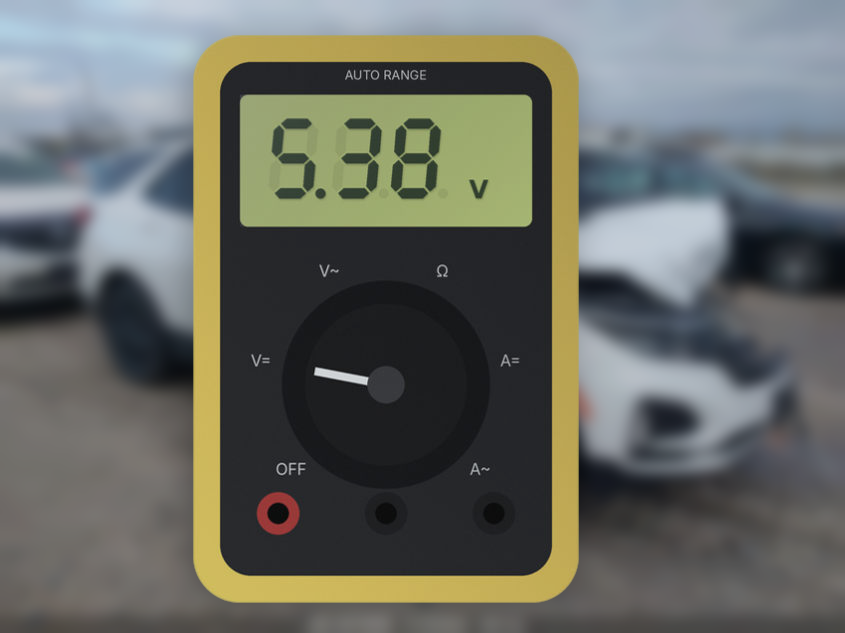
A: 5.38 V
